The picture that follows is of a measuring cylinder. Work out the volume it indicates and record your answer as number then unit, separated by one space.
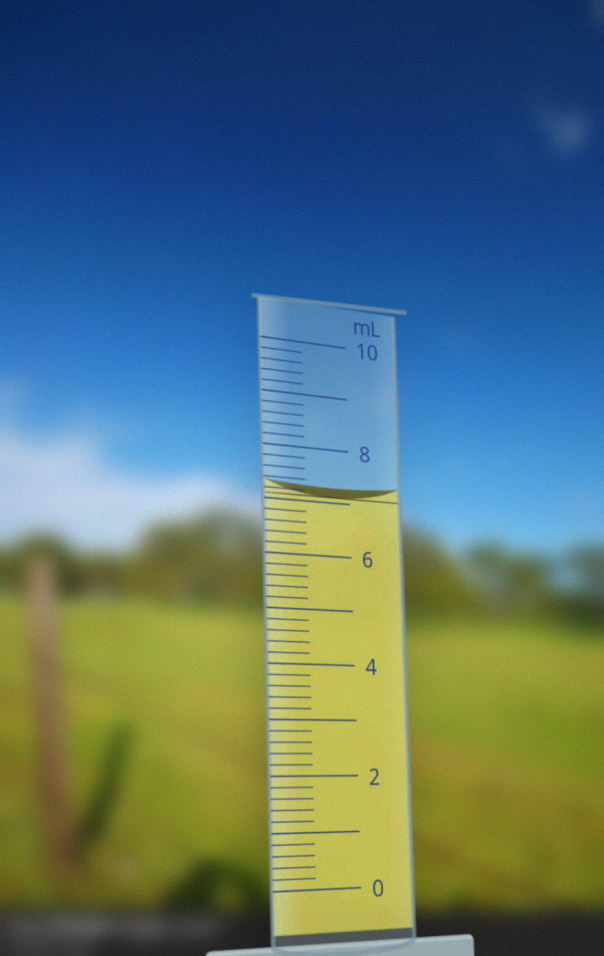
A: 7.1 mL
